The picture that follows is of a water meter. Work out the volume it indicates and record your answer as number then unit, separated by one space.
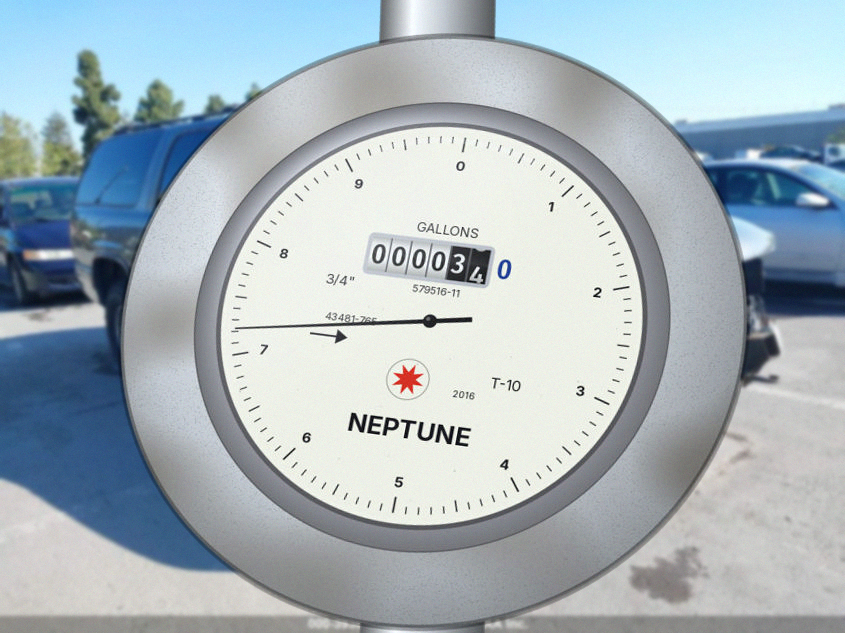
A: 337.2 gal
